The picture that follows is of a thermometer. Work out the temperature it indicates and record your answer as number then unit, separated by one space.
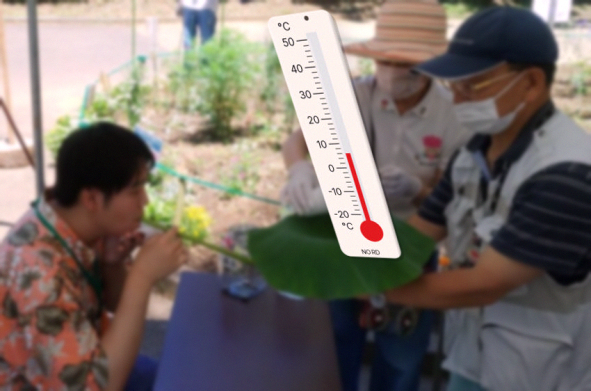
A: 6 °C
